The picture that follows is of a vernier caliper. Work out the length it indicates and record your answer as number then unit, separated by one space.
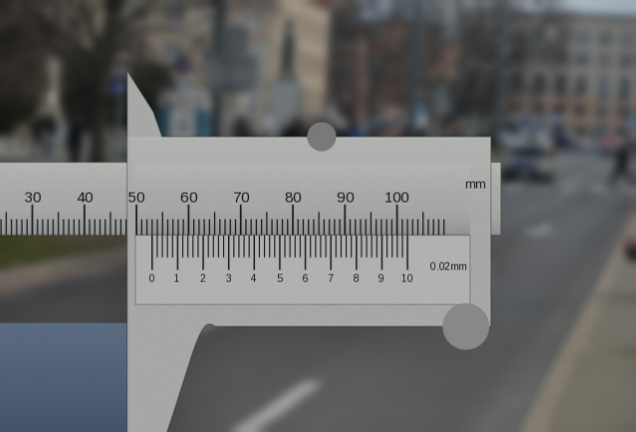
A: 53.0 mm
